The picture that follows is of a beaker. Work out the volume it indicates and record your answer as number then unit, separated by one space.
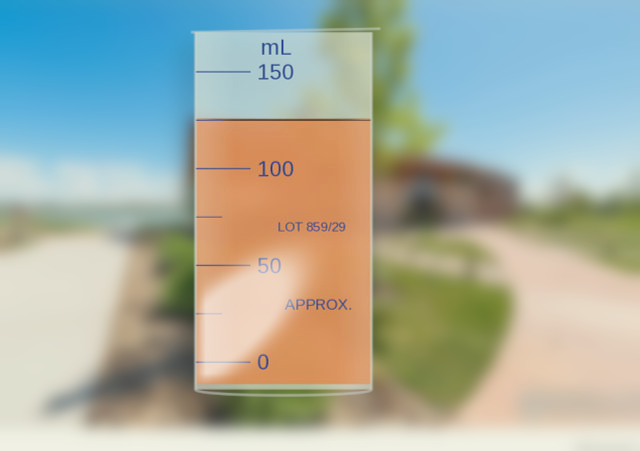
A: 125 mL
